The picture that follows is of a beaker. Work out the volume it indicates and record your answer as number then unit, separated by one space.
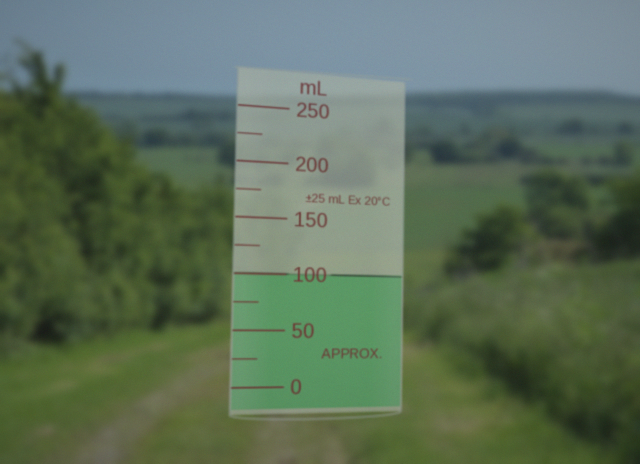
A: 100 mL
